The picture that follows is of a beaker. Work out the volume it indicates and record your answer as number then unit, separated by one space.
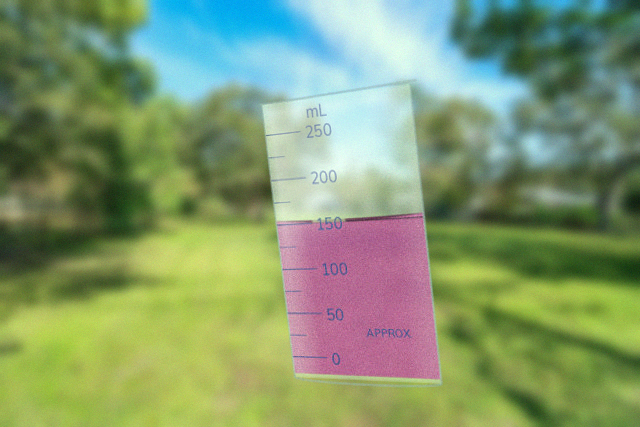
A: 150 mL
